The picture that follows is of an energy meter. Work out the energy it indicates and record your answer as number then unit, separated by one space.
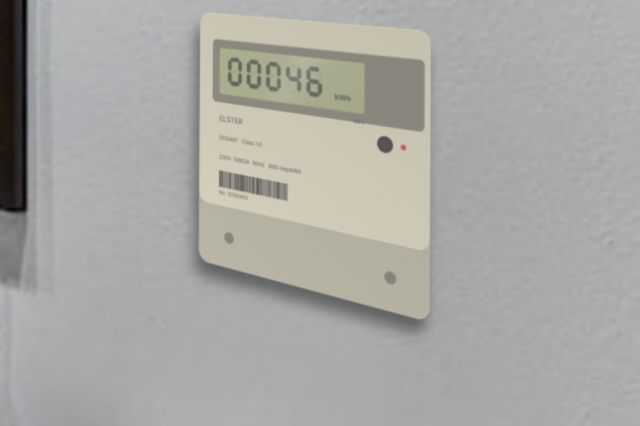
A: 46 kWh
